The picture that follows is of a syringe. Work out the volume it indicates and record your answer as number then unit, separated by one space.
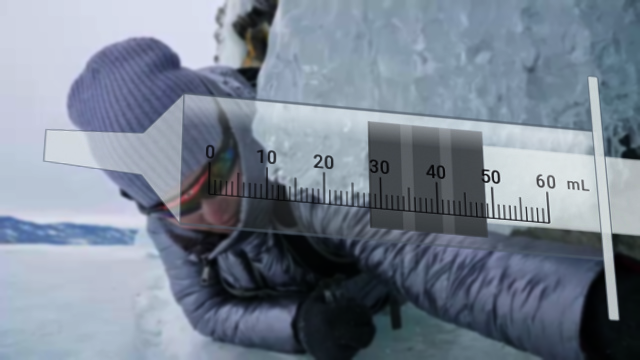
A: 28 mL
